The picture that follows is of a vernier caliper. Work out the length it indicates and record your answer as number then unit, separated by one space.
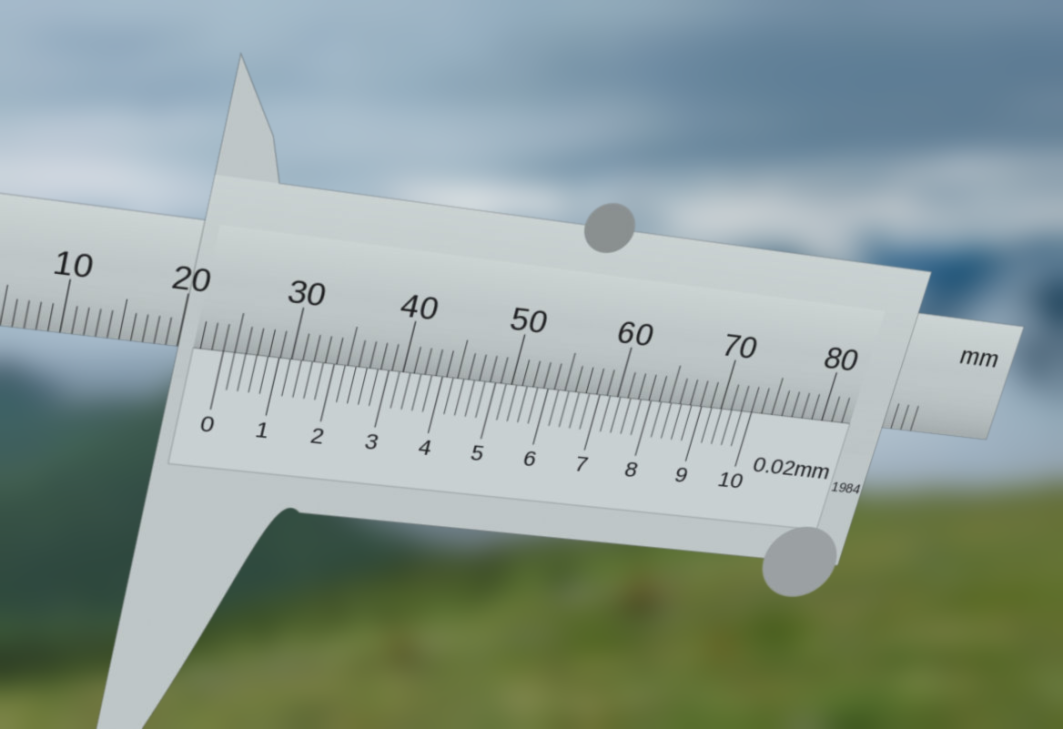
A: 24.0 mm
